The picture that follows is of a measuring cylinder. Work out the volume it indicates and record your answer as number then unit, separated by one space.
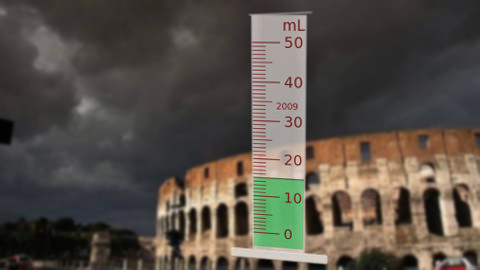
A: 15 mL
